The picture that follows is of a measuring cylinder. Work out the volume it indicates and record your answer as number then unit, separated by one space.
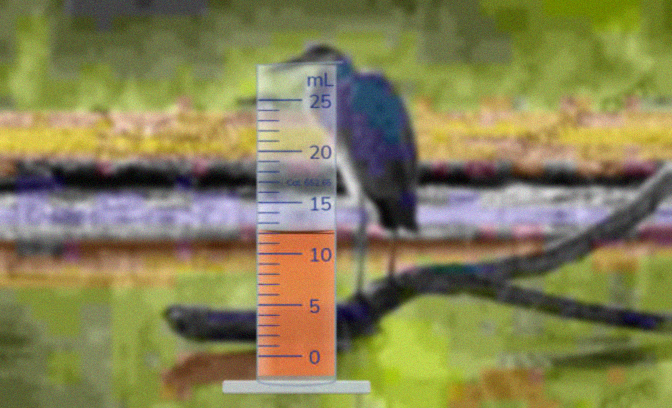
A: 12 mL
